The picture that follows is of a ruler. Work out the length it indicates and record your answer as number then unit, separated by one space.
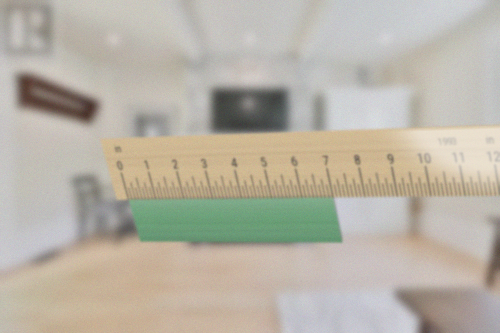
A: 7 in
